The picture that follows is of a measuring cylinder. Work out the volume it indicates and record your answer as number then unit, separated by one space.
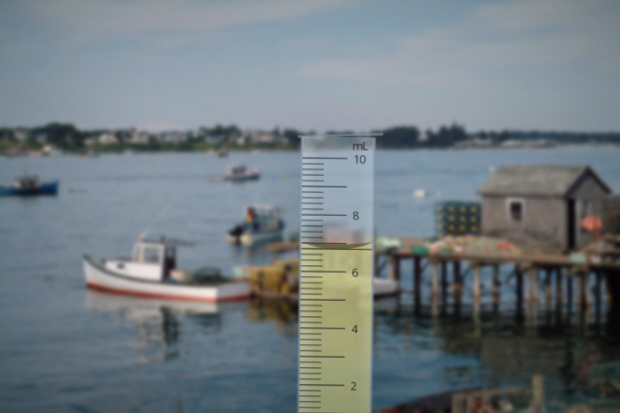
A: 6.8 mL
